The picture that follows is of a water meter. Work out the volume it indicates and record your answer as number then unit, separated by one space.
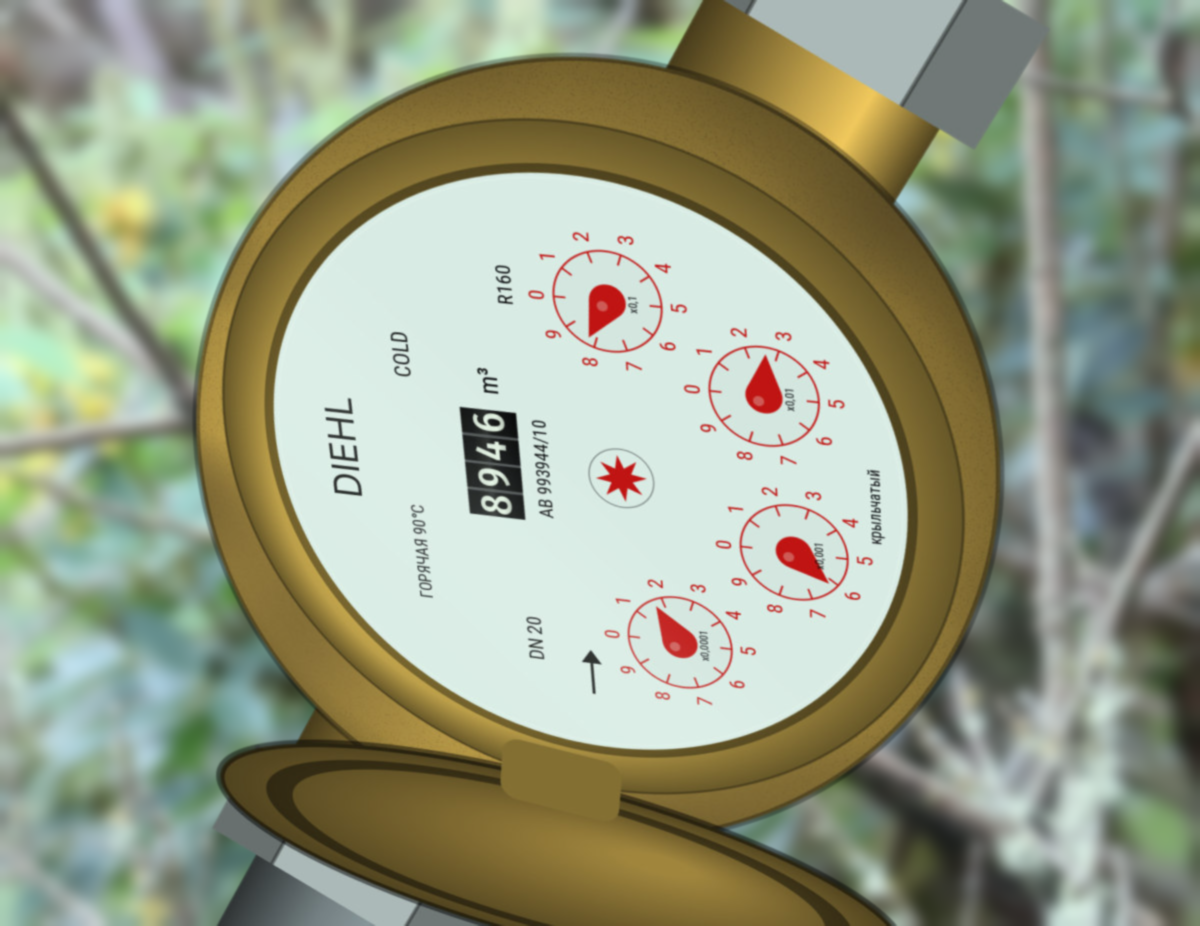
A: 8946.8261 m³
